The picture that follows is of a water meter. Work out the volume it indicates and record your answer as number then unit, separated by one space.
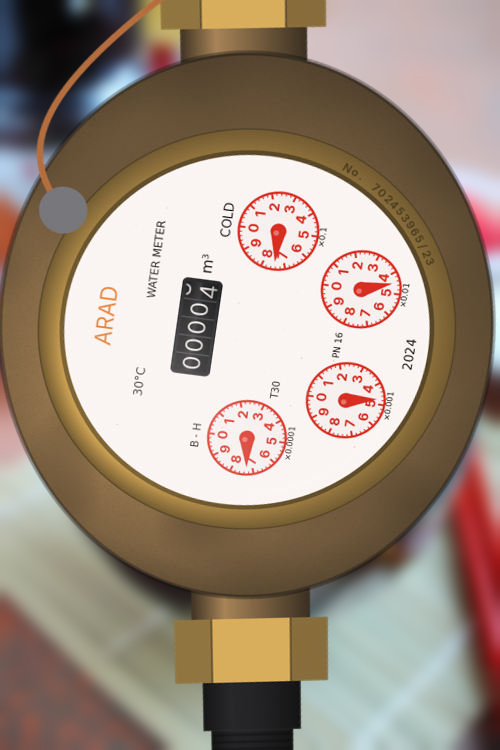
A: 3.7447 m³
